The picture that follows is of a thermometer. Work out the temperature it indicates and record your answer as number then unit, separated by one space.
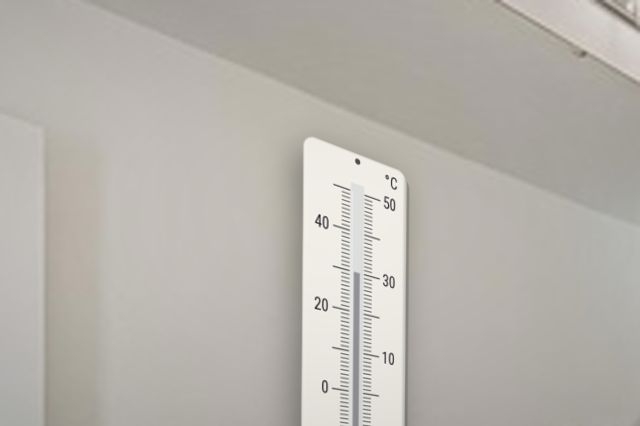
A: 30 °C
